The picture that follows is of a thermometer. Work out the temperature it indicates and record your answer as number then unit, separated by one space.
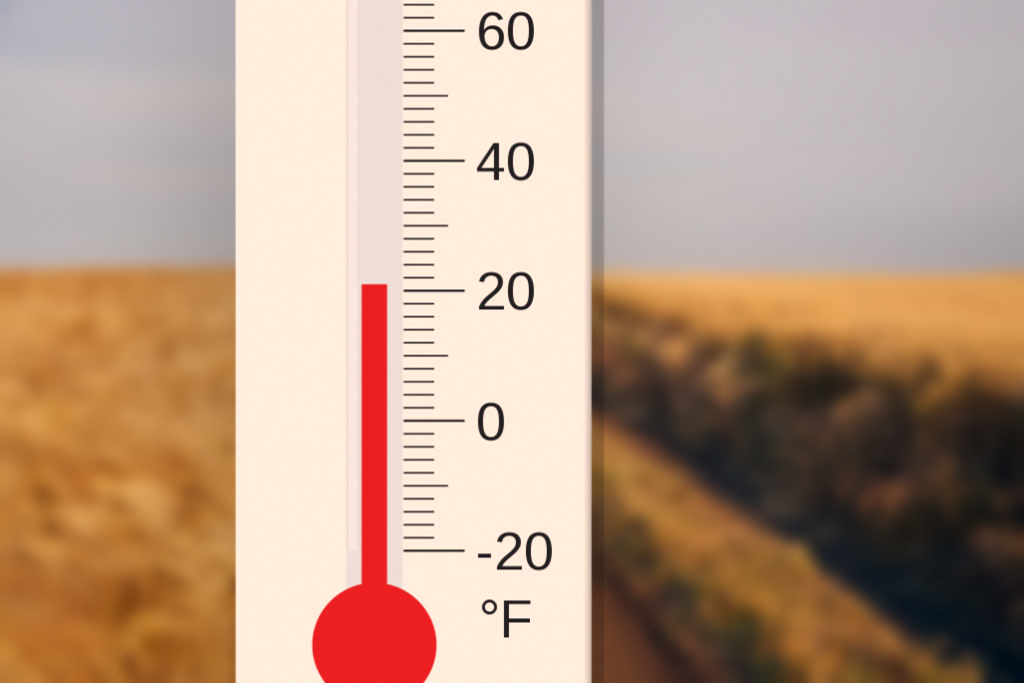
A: 21 °F
